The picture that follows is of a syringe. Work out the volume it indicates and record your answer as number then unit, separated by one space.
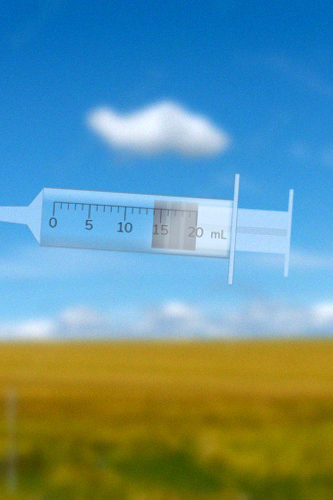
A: 14 mL
